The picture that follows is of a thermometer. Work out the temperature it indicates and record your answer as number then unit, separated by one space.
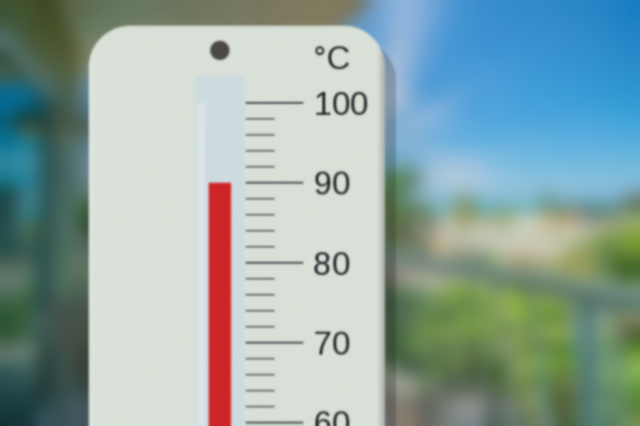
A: 90 °C
